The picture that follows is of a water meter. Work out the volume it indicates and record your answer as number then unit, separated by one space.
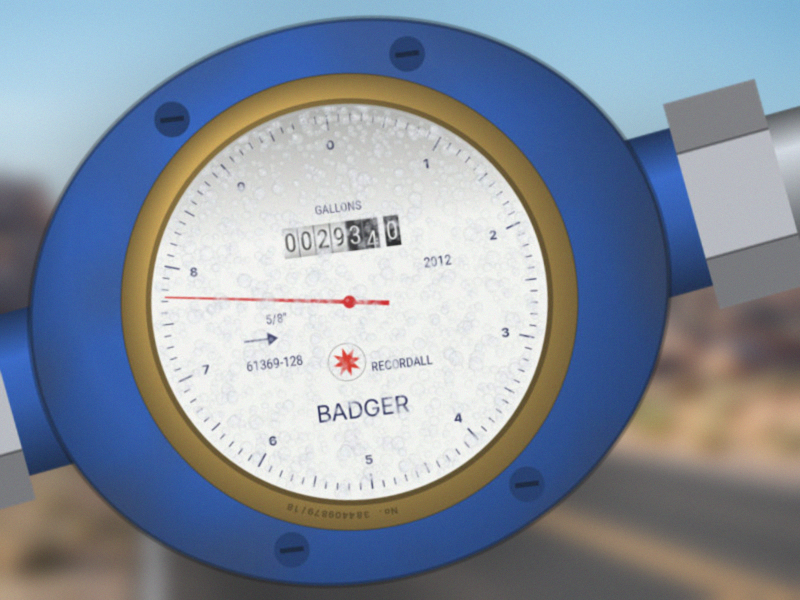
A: 29337.7 gal
